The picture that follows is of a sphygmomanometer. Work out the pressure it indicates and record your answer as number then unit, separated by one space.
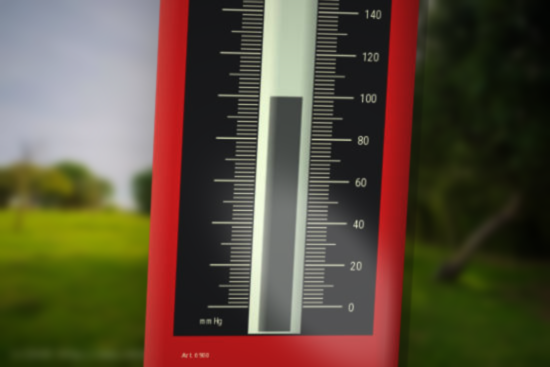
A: 100 mmHg
